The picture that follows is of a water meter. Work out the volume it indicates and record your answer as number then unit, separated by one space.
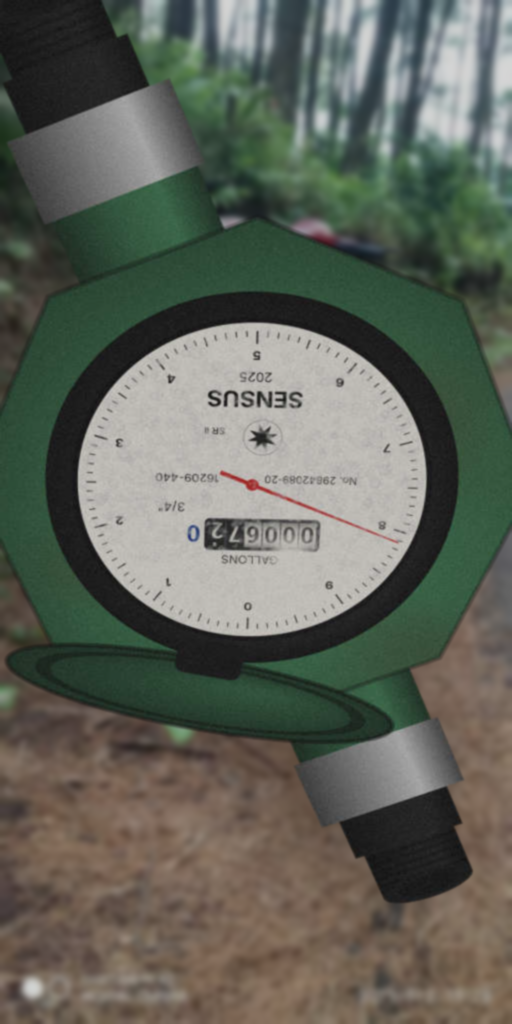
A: 6718.1 gal
